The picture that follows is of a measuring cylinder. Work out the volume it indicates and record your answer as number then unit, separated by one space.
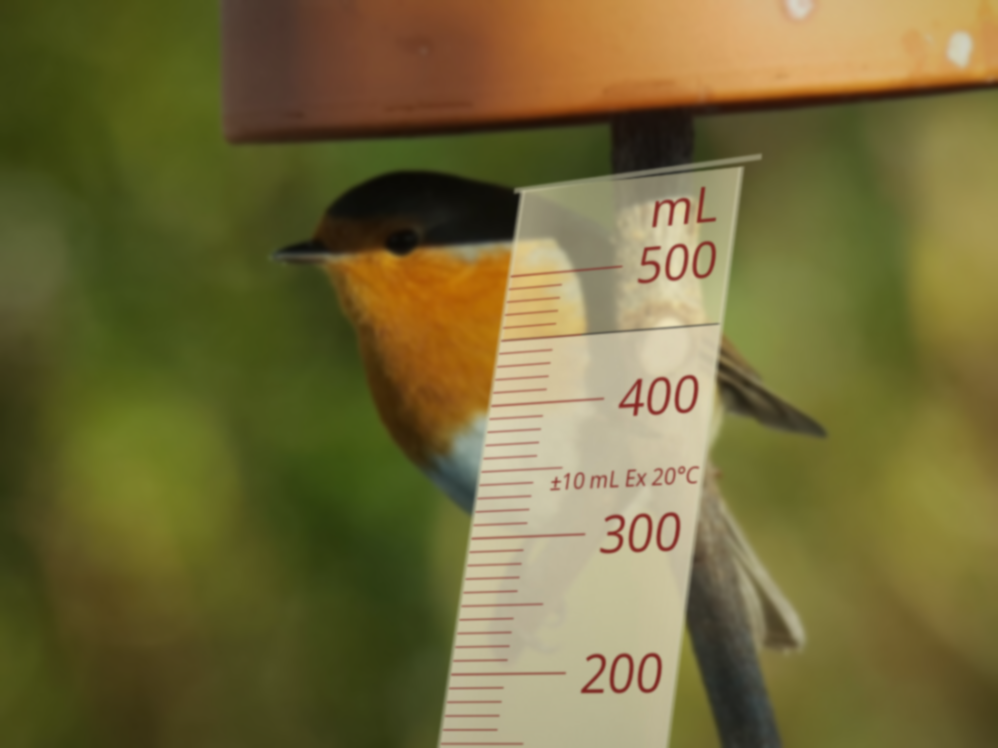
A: 450 mL
